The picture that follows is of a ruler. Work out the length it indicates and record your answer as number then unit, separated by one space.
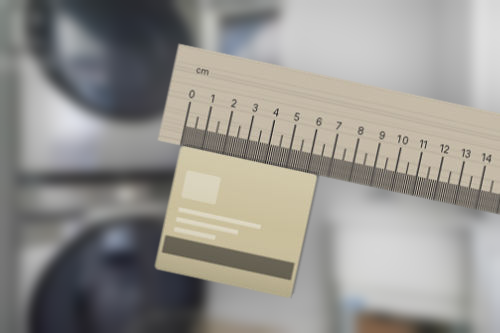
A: 6.5 cm
